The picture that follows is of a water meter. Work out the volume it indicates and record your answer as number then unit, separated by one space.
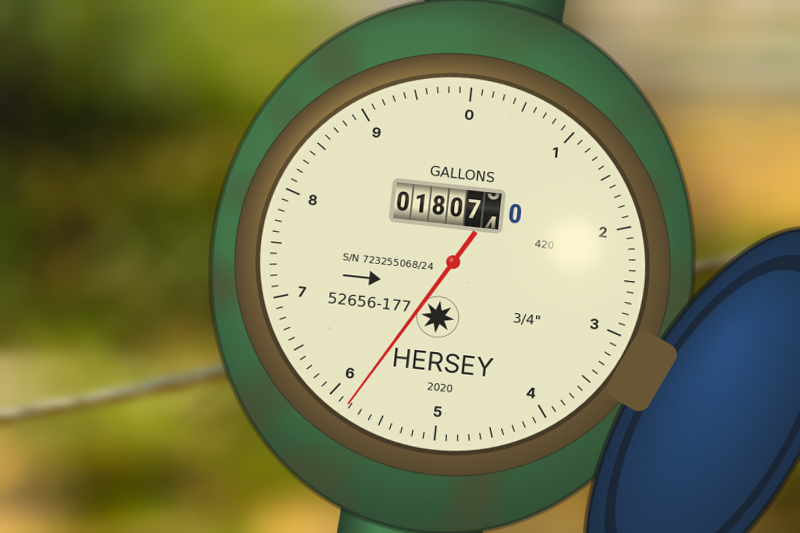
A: 180735.8 gal
